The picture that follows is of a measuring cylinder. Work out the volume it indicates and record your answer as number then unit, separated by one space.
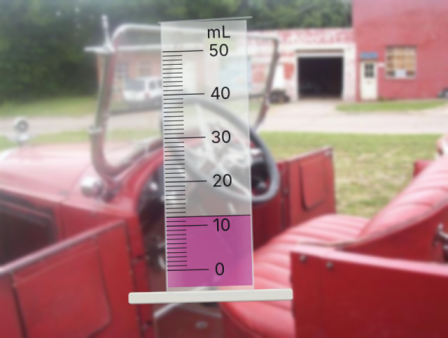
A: 12 mL
